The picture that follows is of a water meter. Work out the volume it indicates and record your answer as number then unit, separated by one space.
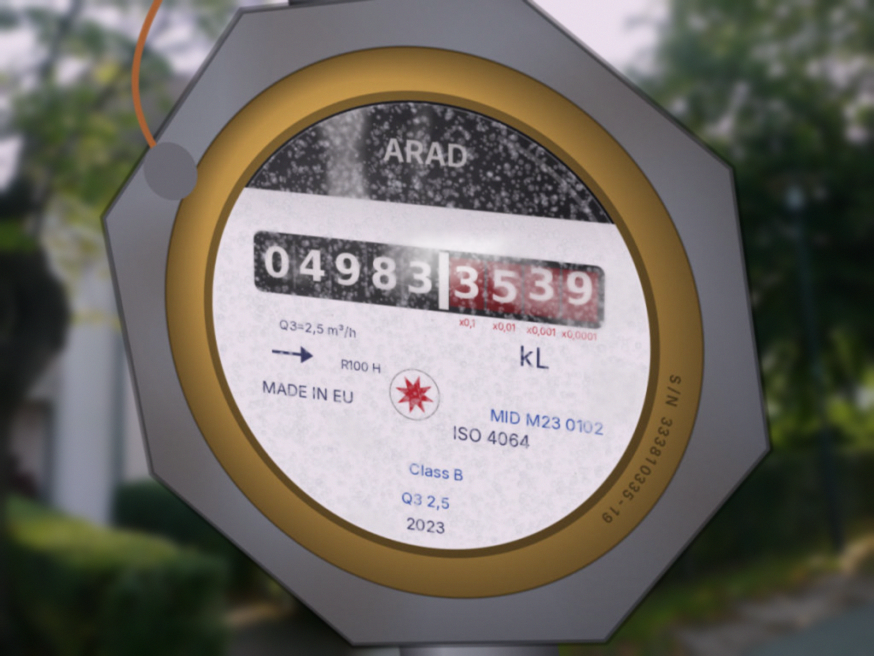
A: 4983.3539 kL
